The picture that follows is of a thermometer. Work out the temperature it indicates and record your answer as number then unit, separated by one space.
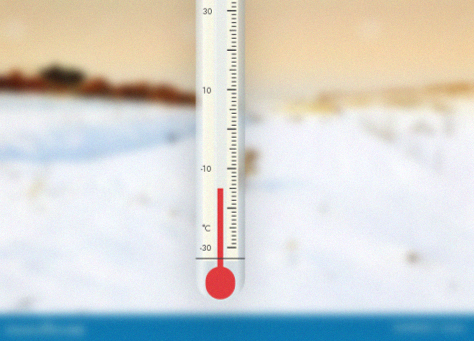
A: -15 °C
